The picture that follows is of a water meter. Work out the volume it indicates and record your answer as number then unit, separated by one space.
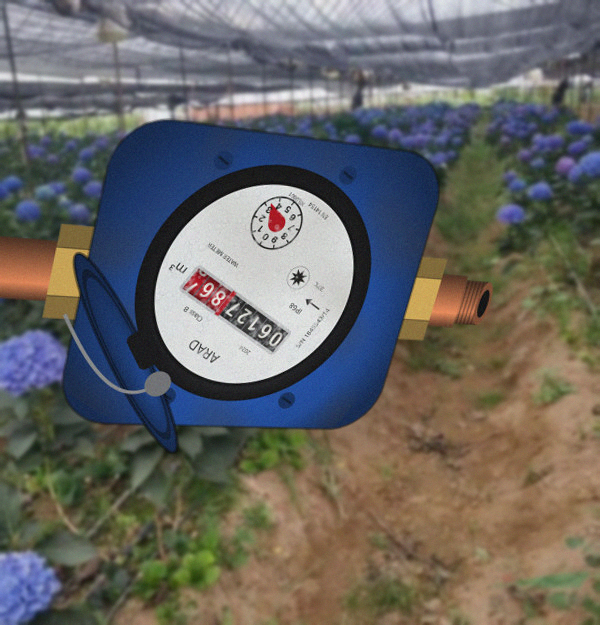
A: 6127.8673 m³
